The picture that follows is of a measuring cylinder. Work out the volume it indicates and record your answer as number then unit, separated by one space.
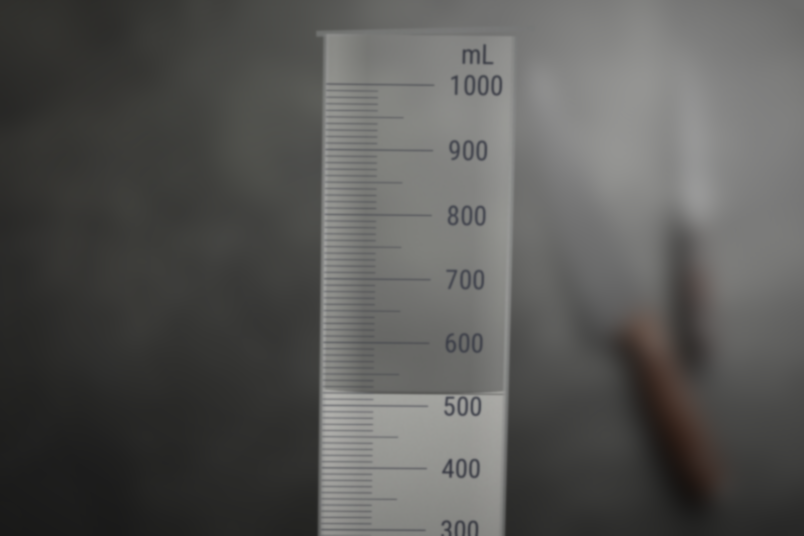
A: 520 mL
